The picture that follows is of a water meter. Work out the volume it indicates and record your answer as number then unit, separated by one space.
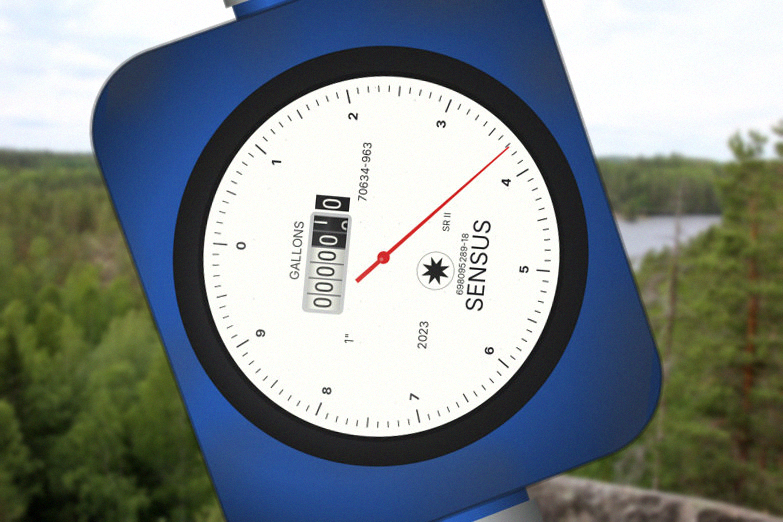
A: 13.7 gal
